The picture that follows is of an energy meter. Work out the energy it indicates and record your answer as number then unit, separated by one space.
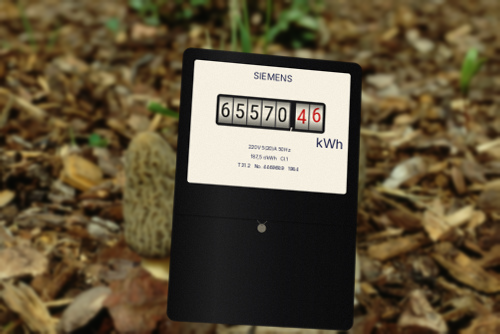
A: 65570.46 kWh
